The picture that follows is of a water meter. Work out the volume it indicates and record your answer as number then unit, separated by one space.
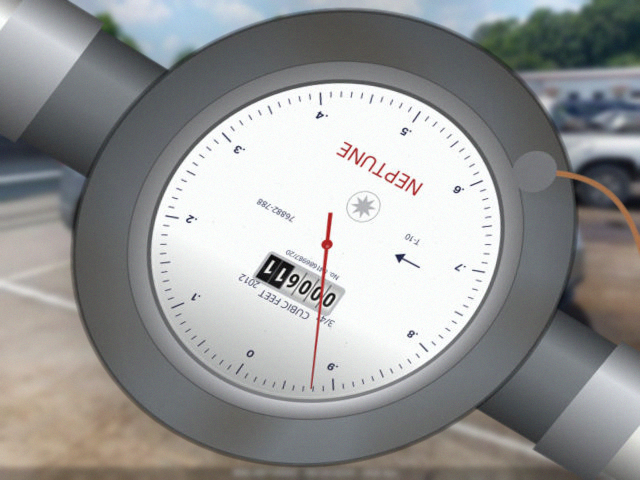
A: 610.92 ft³
